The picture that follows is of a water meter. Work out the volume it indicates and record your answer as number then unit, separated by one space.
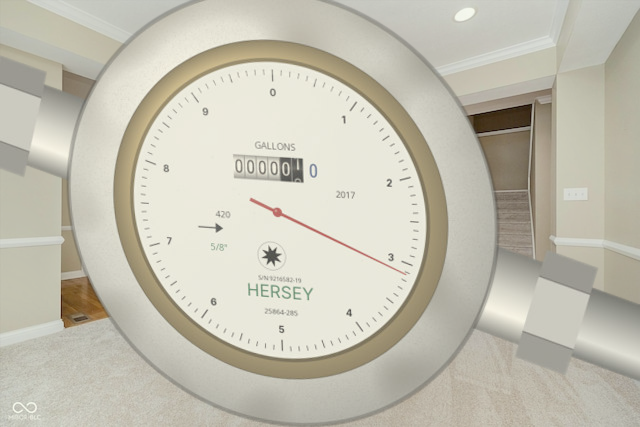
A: 13.1 gal
